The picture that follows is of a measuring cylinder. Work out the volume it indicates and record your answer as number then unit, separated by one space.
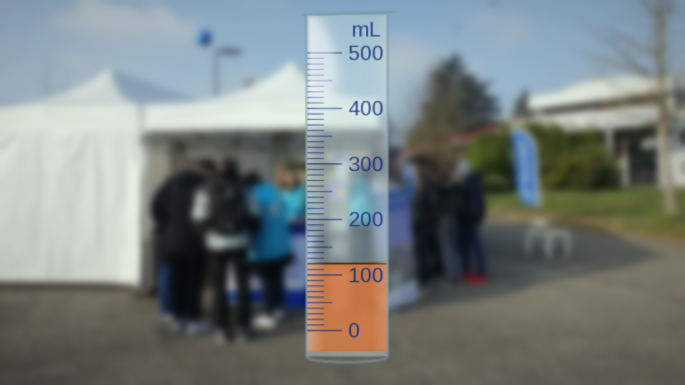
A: 120 mL
